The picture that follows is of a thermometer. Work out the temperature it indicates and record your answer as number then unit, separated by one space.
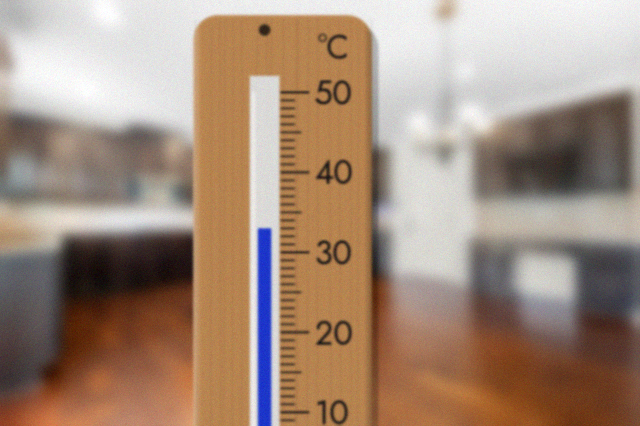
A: 33 °C
